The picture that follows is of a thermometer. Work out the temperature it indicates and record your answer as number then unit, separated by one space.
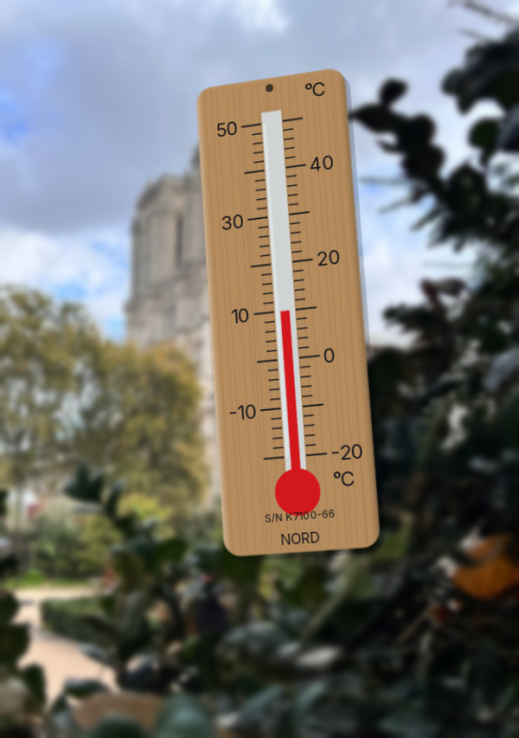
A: 10 °C
